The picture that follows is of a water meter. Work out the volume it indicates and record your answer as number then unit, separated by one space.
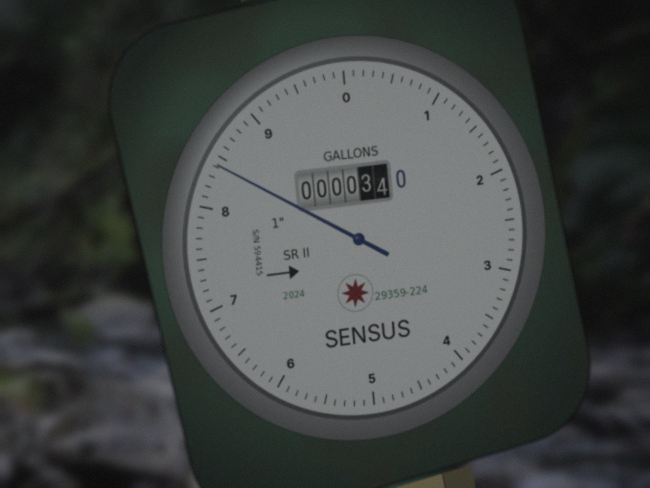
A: 338.4 gal
